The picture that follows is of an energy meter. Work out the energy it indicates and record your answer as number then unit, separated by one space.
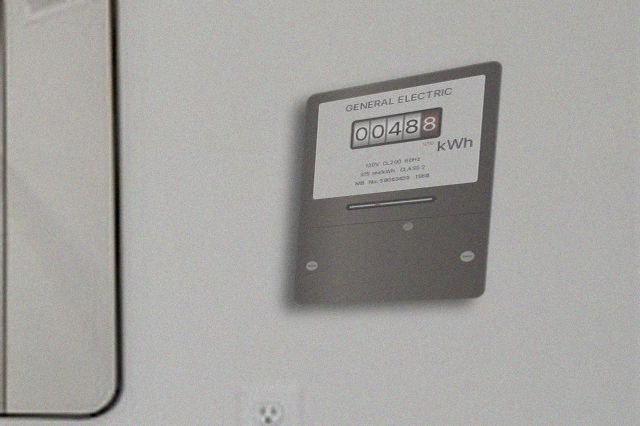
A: 48.8 kWh
